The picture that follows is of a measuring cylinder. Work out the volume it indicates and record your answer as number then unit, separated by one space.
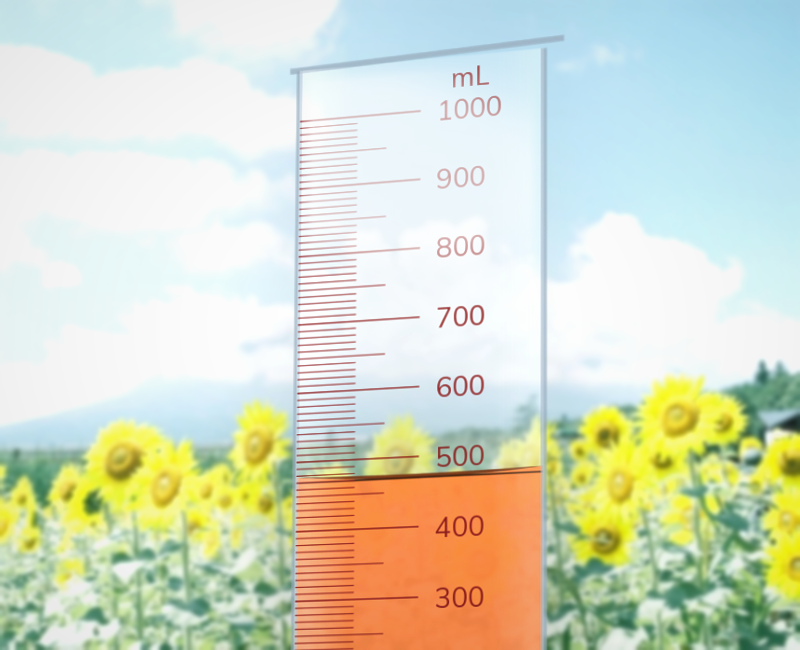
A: 470 mL
